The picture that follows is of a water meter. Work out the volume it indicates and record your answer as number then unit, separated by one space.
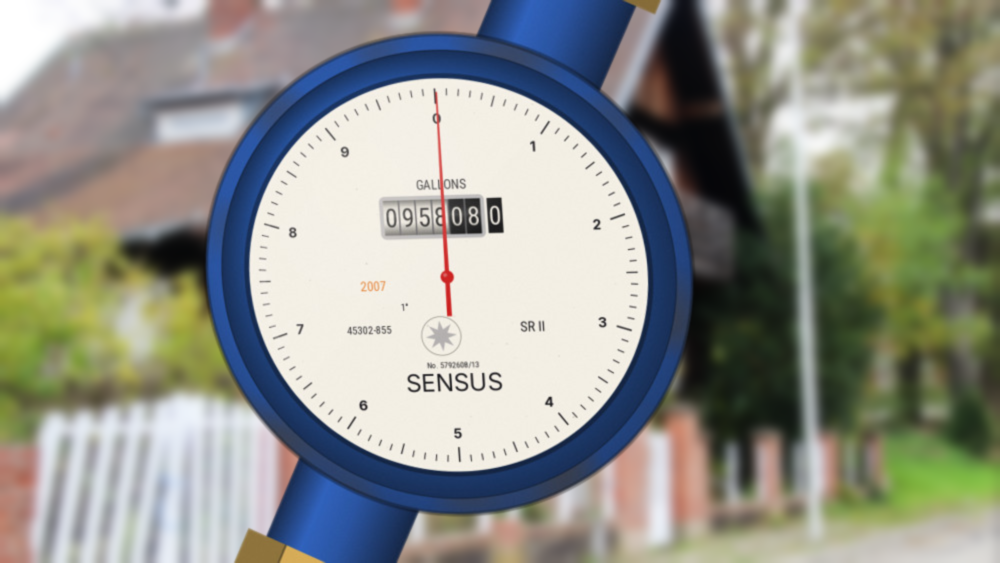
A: 958080.0 gal
